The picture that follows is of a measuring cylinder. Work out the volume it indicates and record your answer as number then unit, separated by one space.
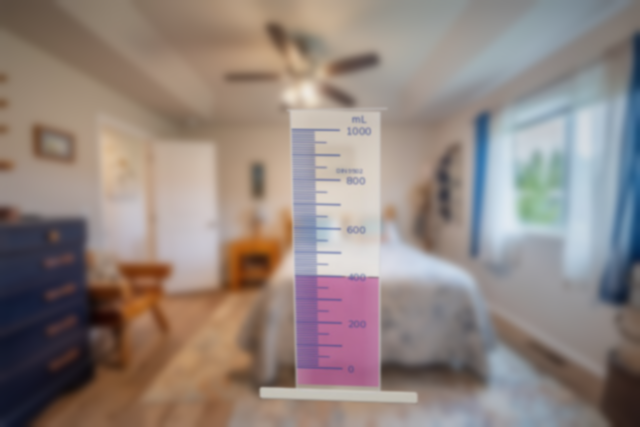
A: 400 mL
